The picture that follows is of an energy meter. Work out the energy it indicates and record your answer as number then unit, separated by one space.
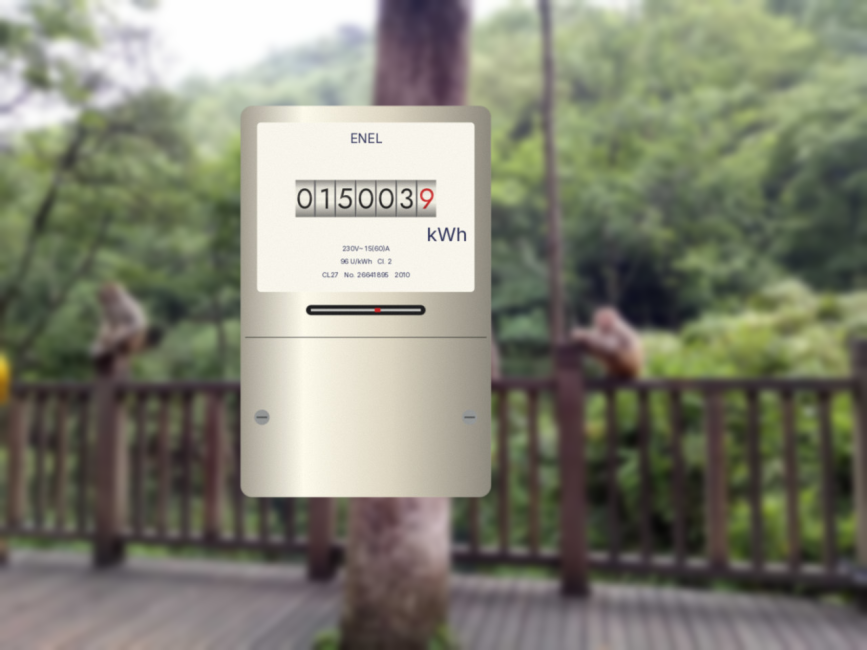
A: 15003.9 kWh
